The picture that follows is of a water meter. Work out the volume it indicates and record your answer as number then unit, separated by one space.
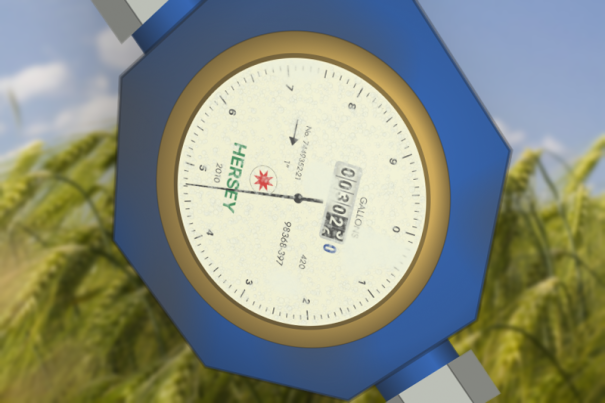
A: 30254.7 gal
